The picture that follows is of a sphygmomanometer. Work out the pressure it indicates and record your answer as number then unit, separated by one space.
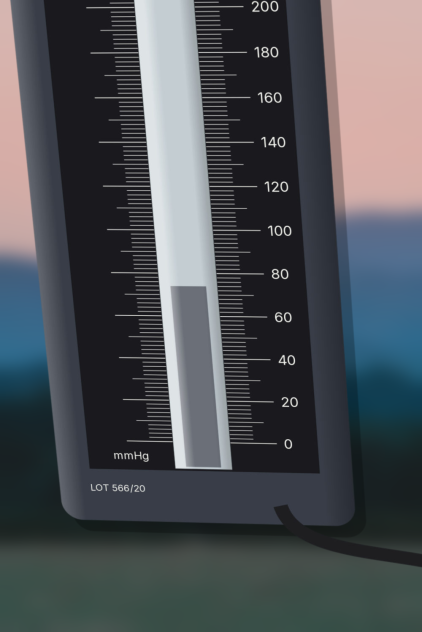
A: 74 mmHg
